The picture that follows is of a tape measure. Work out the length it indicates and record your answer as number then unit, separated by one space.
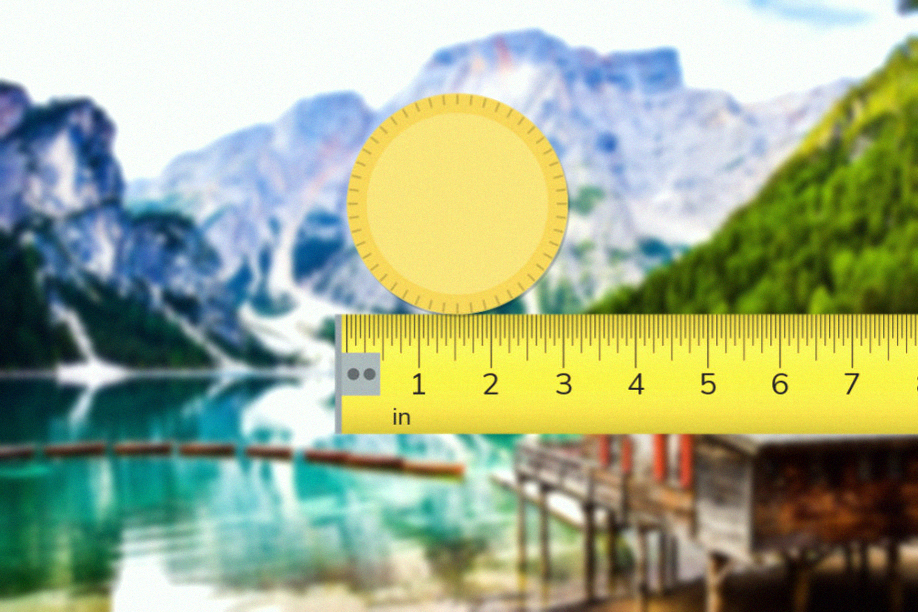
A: 3.0625 in
